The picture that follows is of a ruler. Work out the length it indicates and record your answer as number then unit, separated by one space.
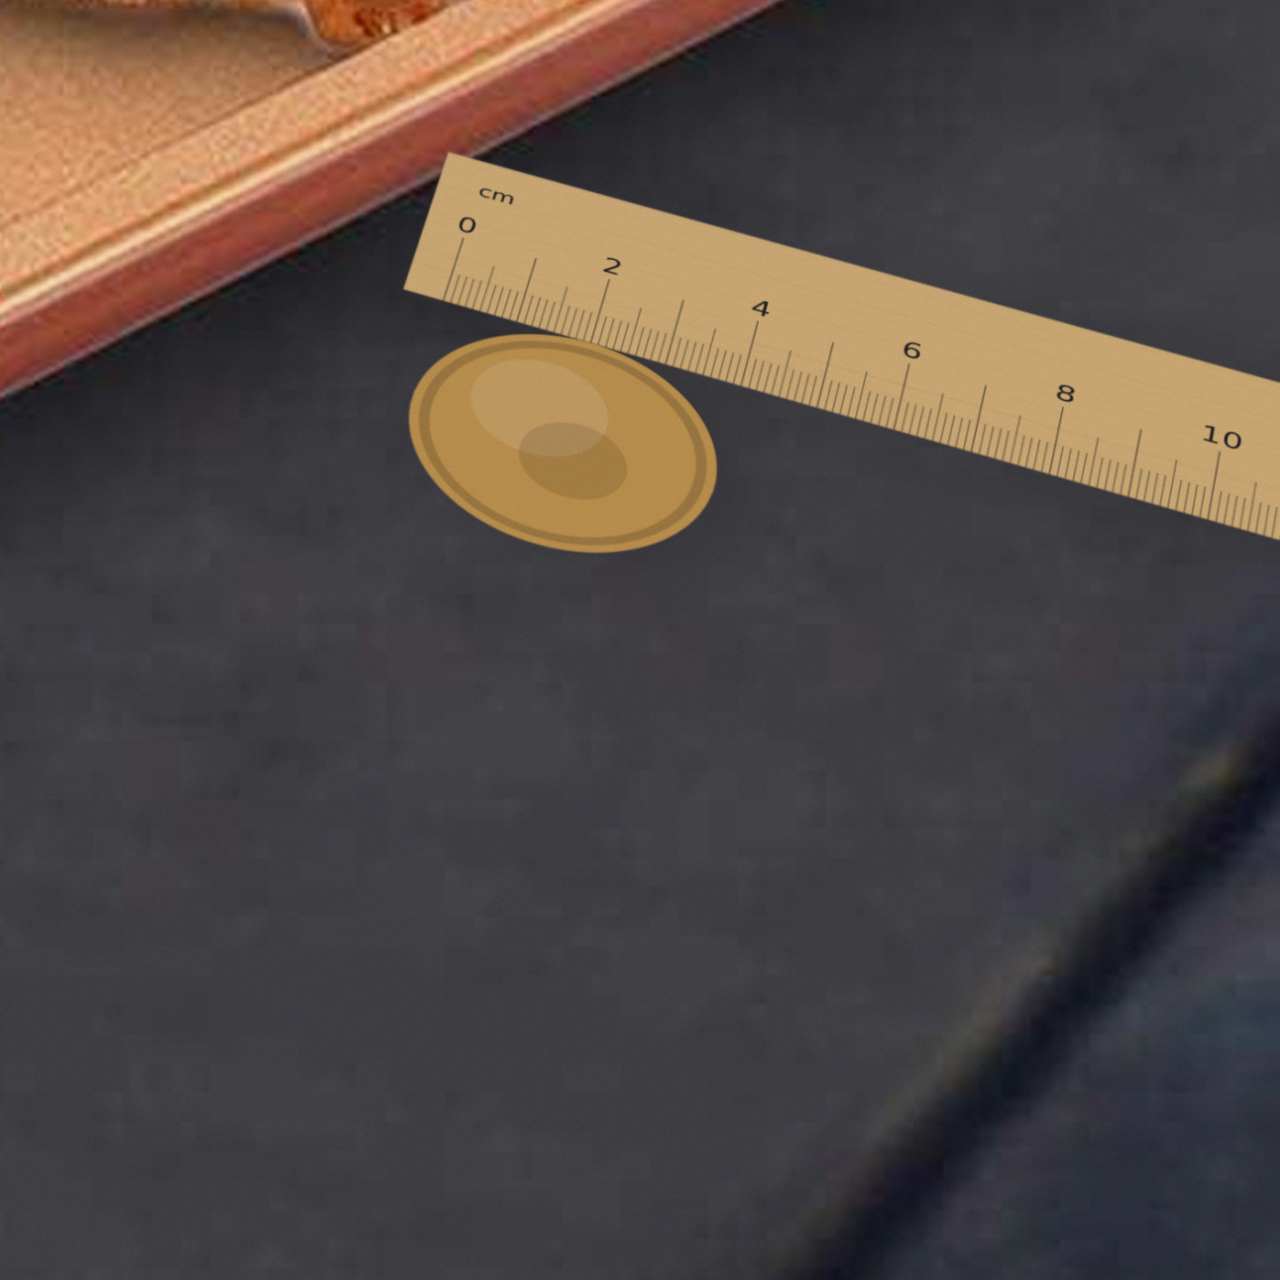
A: 4 cm
